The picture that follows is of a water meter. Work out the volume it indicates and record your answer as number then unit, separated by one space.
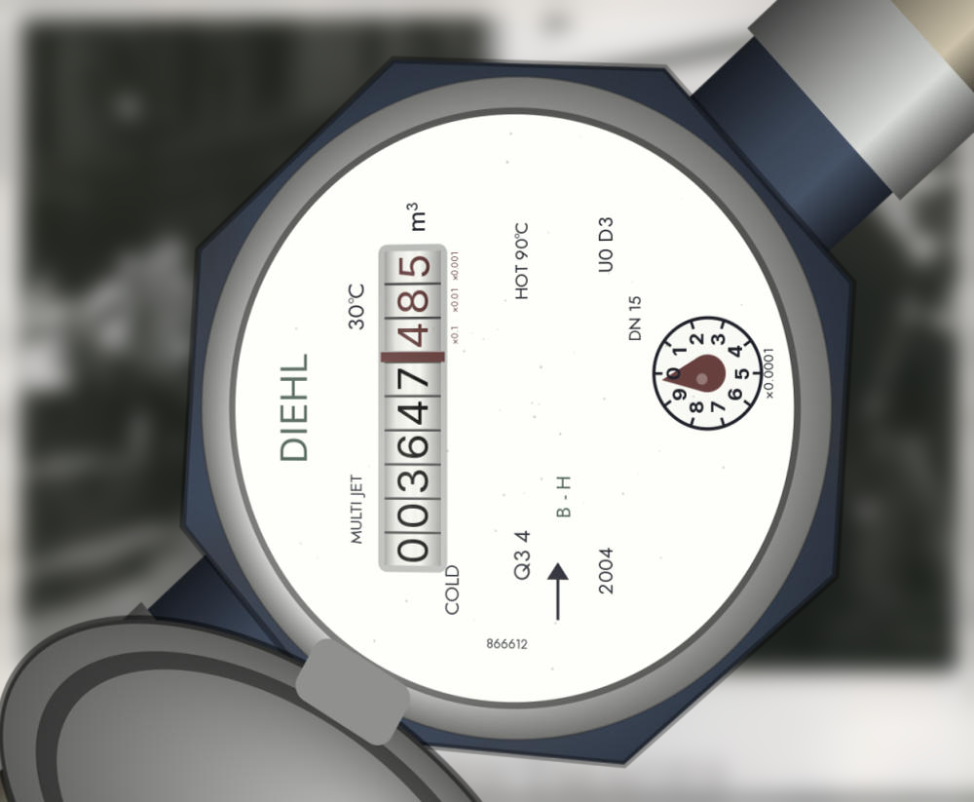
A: 3647.4849 m³
